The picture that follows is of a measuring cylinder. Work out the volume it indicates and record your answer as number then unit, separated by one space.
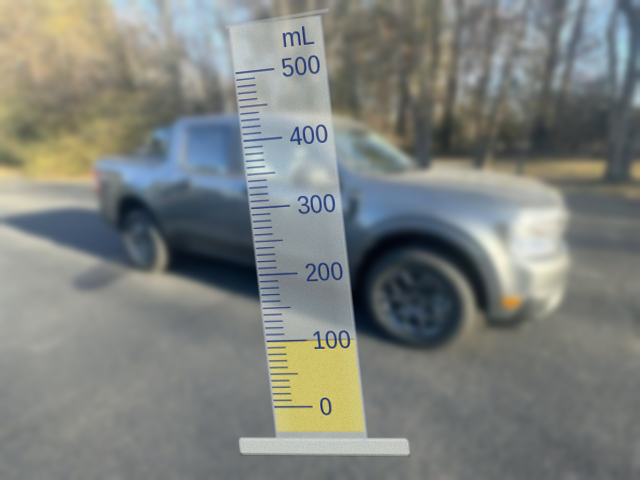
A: 100 mL
